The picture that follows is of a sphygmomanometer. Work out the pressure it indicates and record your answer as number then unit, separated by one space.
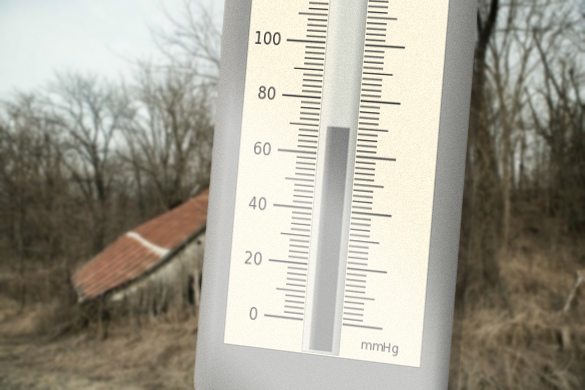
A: 70 mmHg
